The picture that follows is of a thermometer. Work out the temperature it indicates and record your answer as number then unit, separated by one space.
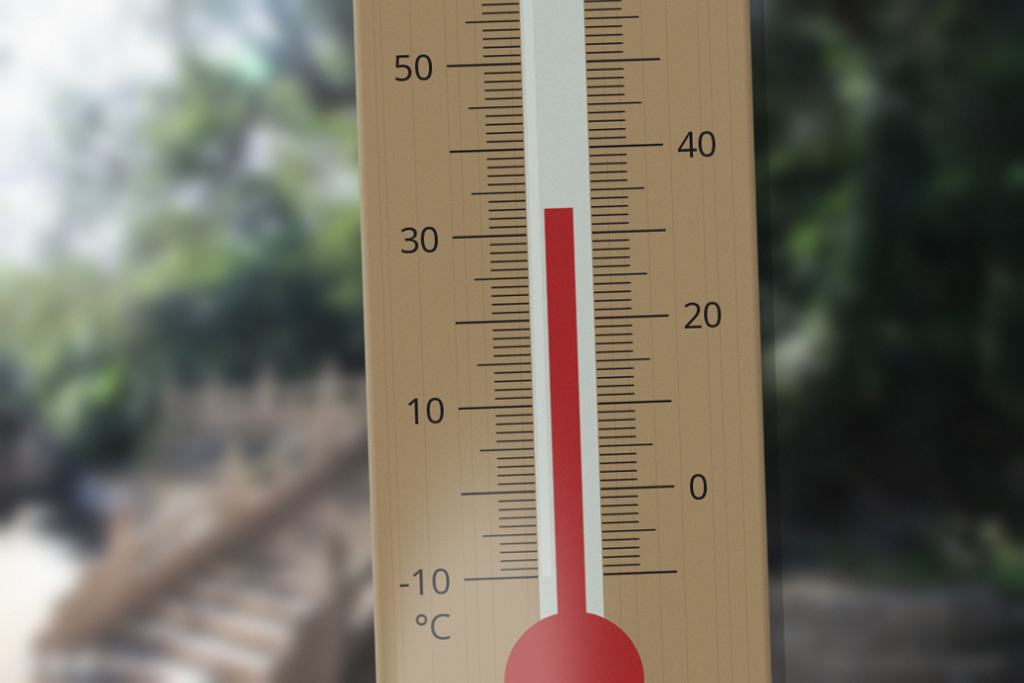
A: 33 °C
